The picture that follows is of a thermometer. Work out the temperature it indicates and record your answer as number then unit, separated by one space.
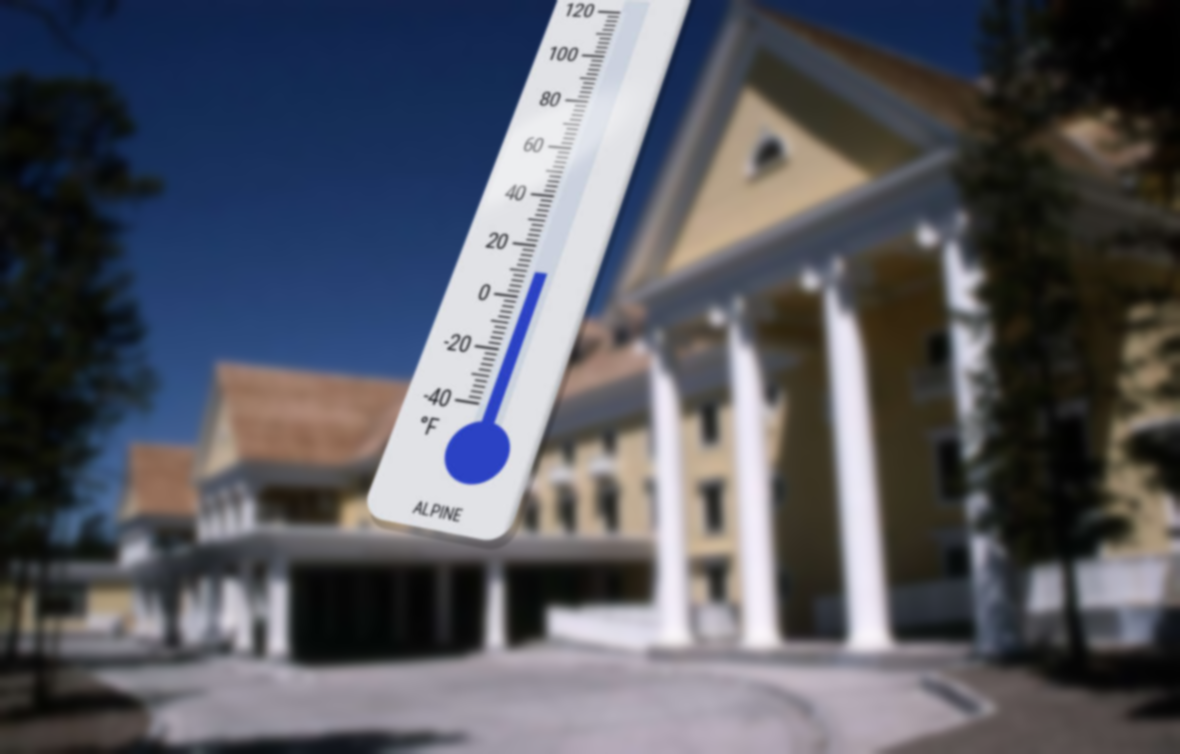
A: 10 °F
